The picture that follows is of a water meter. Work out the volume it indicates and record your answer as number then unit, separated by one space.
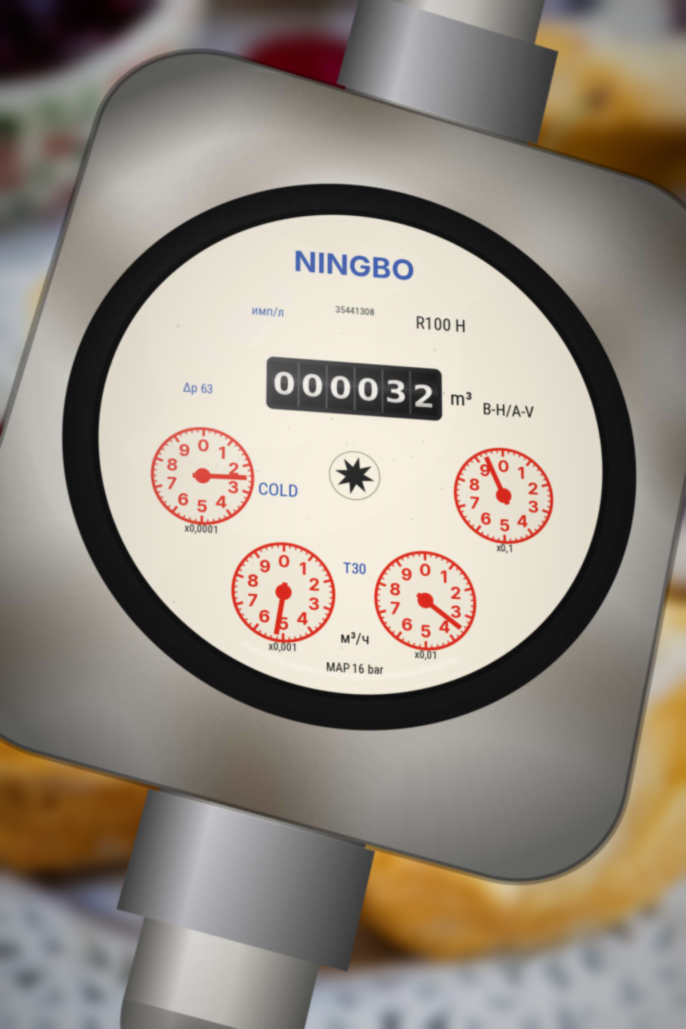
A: 31.9352 m³
